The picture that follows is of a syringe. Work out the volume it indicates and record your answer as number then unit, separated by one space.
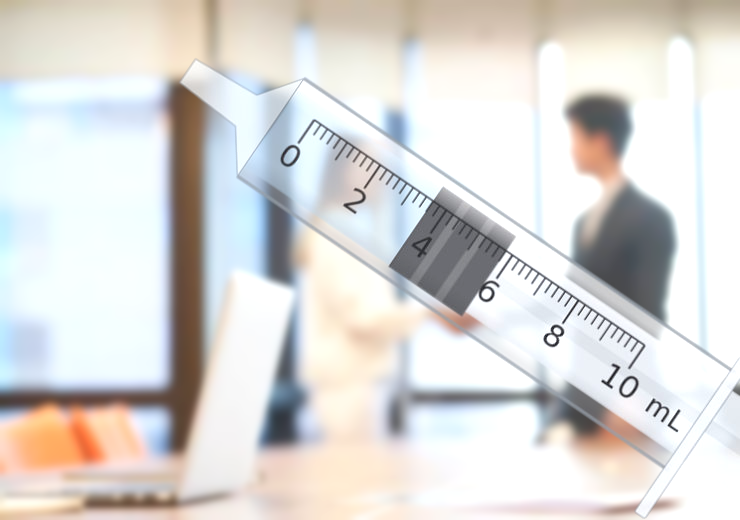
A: 3.6 mL
